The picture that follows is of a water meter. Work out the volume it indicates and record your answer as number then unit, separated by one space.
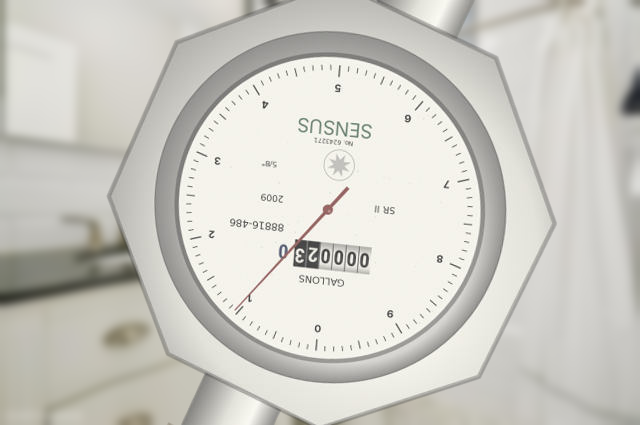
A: 231.0 gal
